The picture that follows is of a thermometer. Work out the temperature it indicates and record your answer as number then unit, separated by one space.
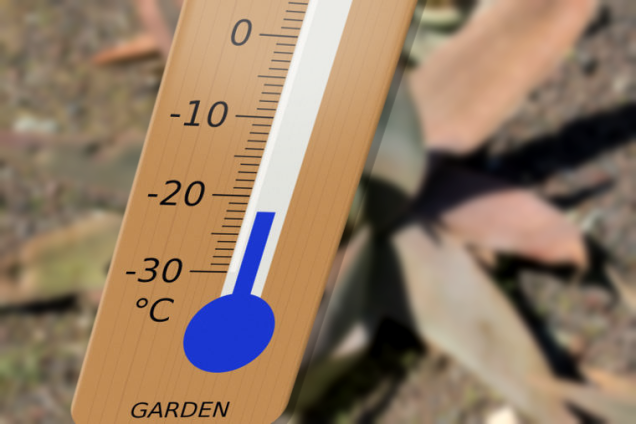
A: -22 °C
